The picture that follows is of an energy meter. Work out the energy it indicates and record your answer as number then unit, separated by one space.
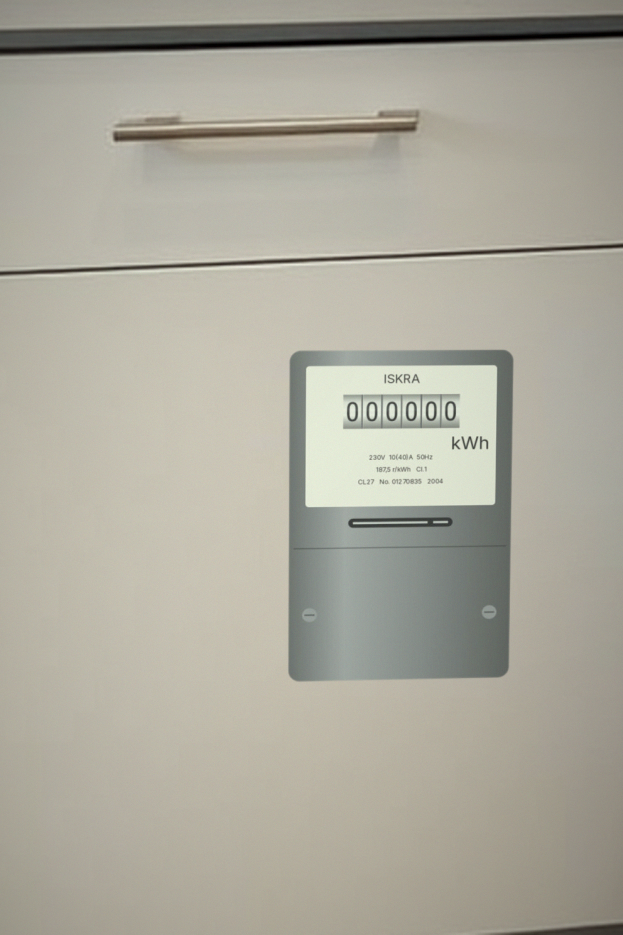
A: 0 kWh
